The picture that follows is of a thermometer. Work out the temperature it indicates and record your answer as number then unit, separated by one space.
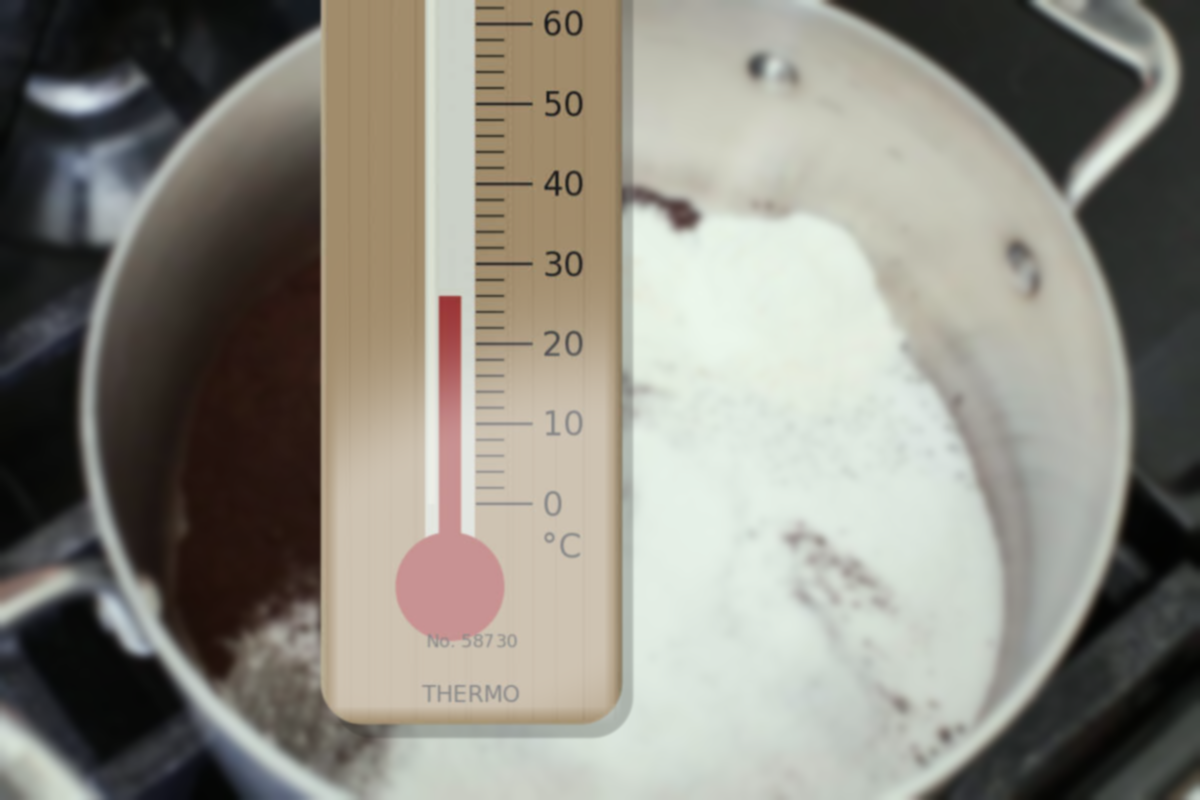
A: 26 °C
